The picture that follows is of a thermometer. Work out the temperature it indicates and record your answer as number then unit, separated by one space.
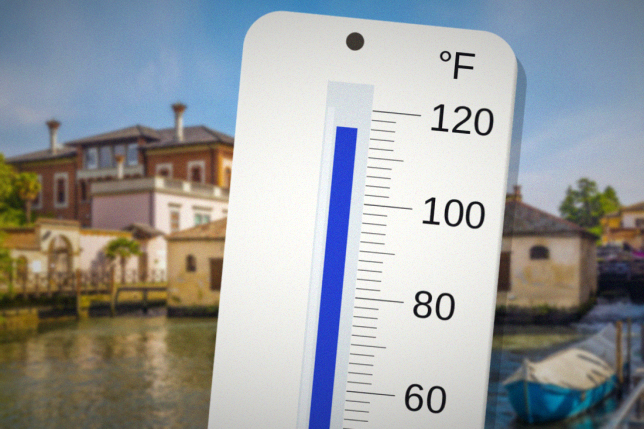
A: 116 °F
